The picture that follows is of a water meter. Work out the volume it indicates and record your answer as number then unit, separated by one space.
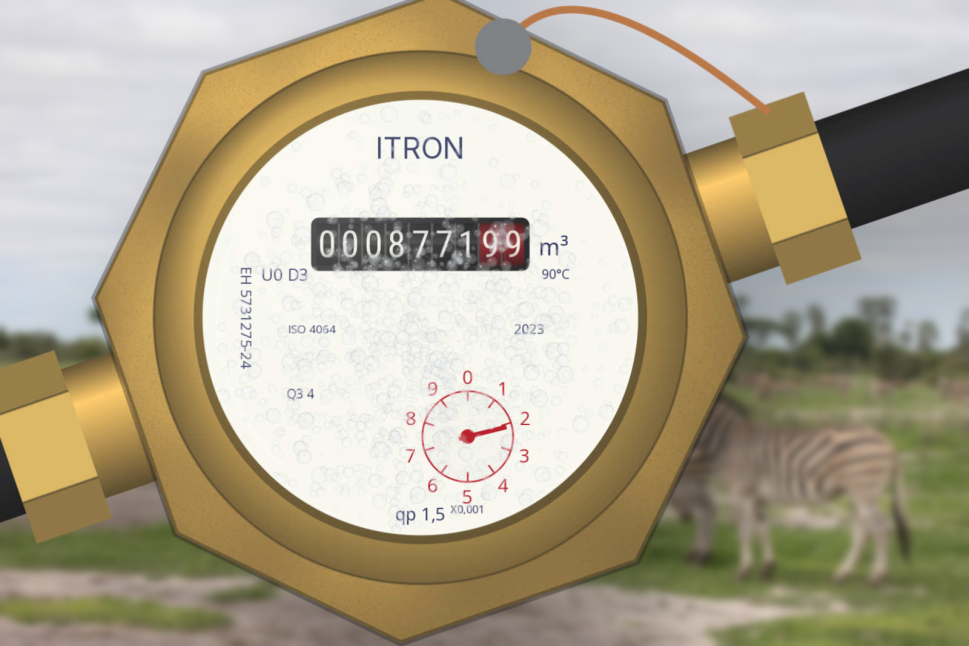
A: 8771.992 m³
